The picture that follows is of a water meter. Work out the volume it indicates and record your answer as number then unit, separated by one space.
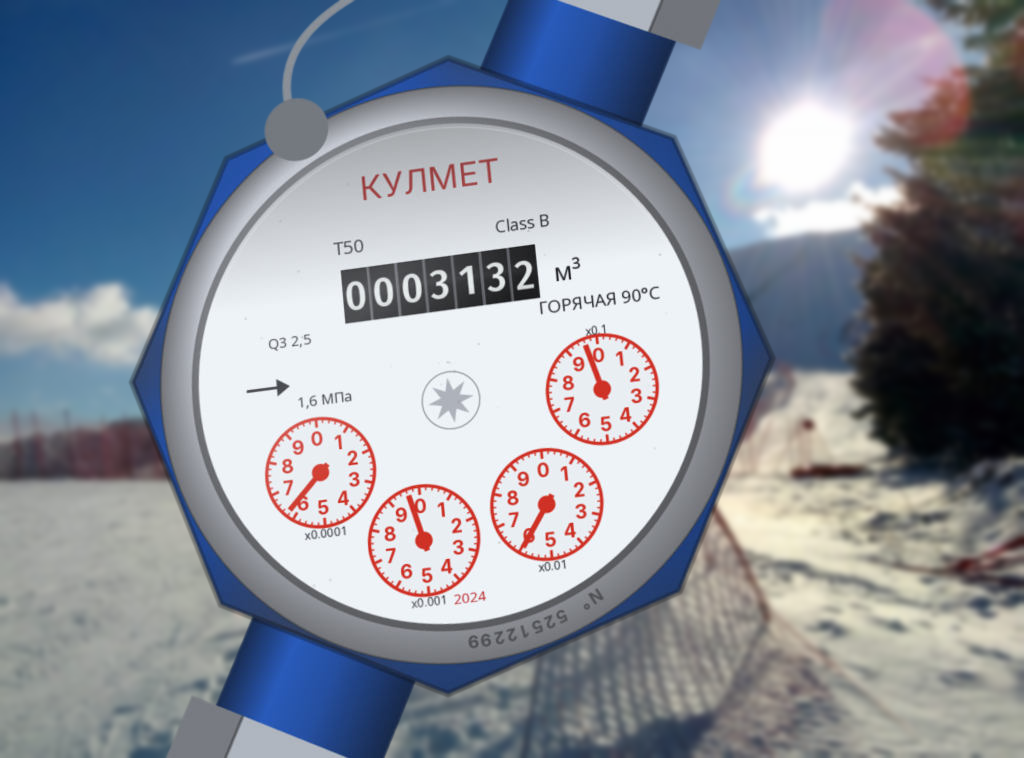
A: 3131.9596 m³
